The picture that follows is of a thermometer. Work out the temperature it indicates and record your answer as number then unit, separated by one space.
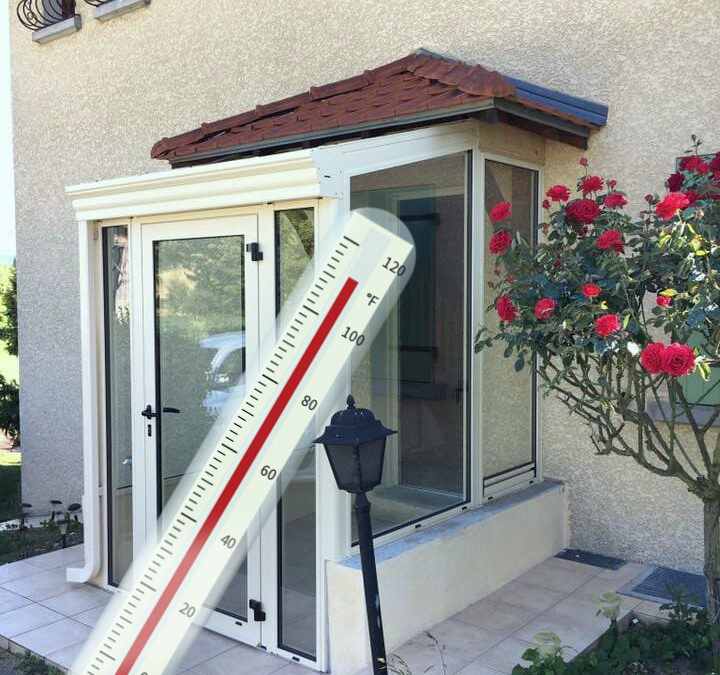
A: 112 °F
